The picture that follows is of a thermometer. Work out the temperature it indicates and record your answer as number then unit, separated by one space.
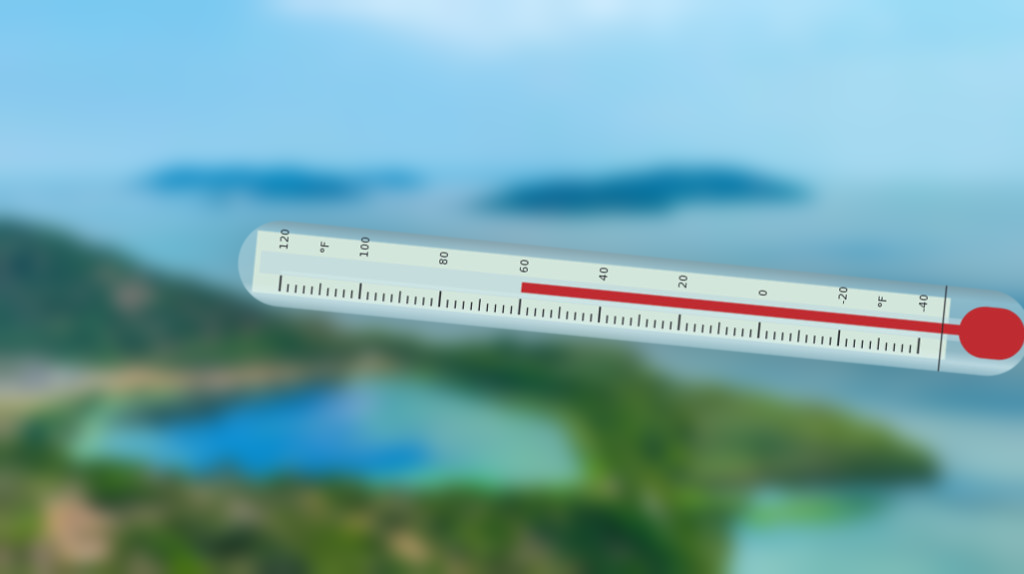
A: 60 °F
